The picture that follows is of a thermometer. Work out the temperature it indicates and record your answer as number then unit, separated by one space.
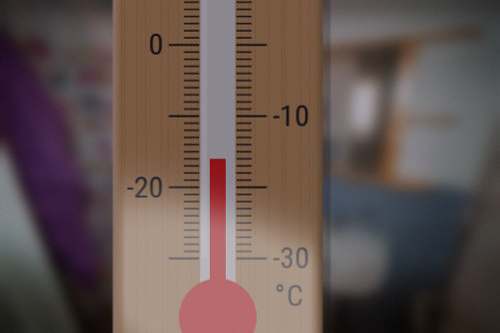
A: -16 °C
